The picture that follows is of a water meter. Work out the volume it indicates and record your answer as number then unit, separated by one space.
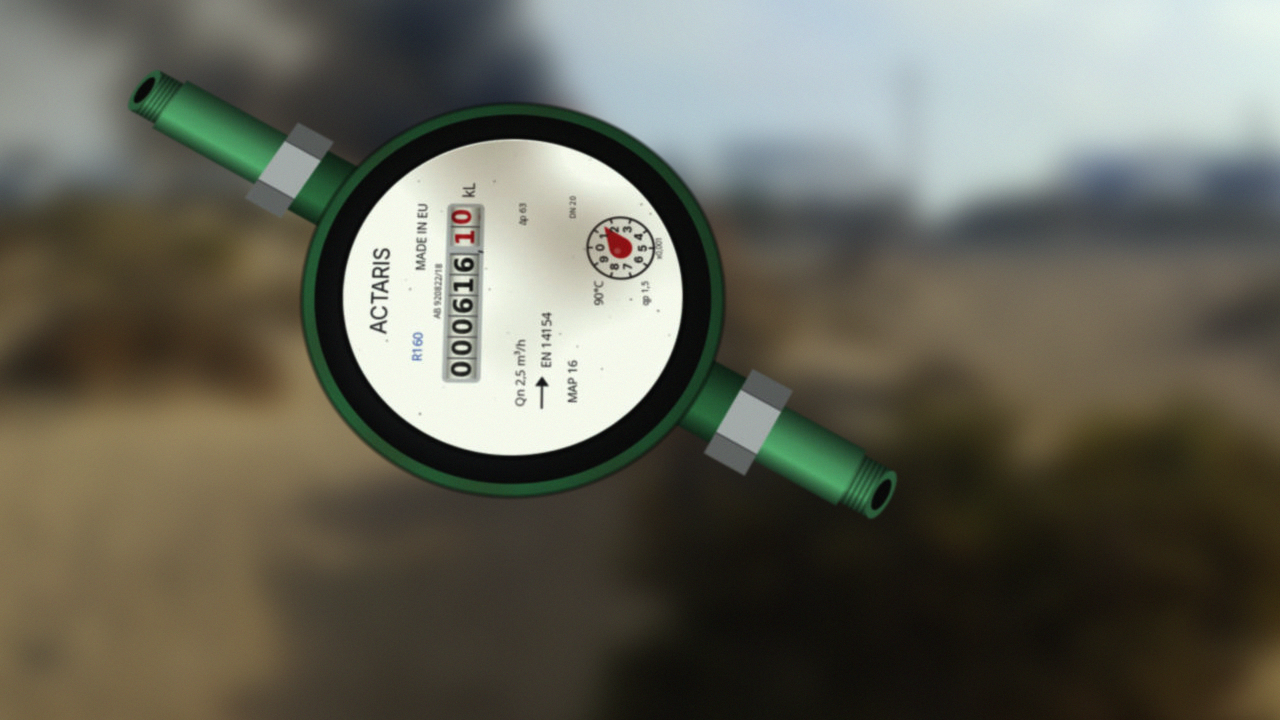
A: 616.101 kL
